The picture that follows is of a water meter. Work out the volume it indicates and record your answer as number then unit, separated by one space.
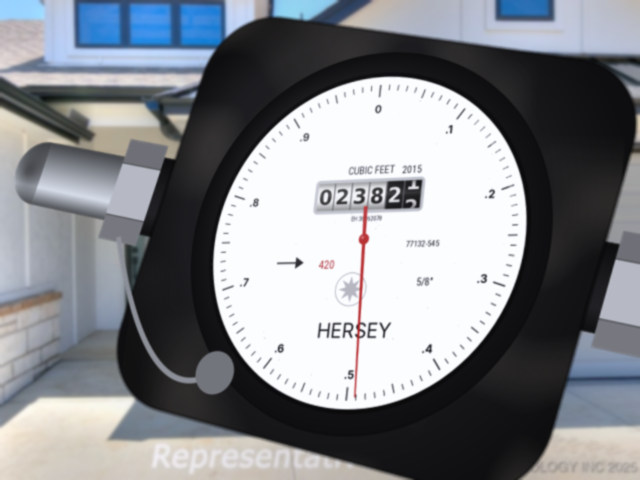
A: 23821.49 ft³
